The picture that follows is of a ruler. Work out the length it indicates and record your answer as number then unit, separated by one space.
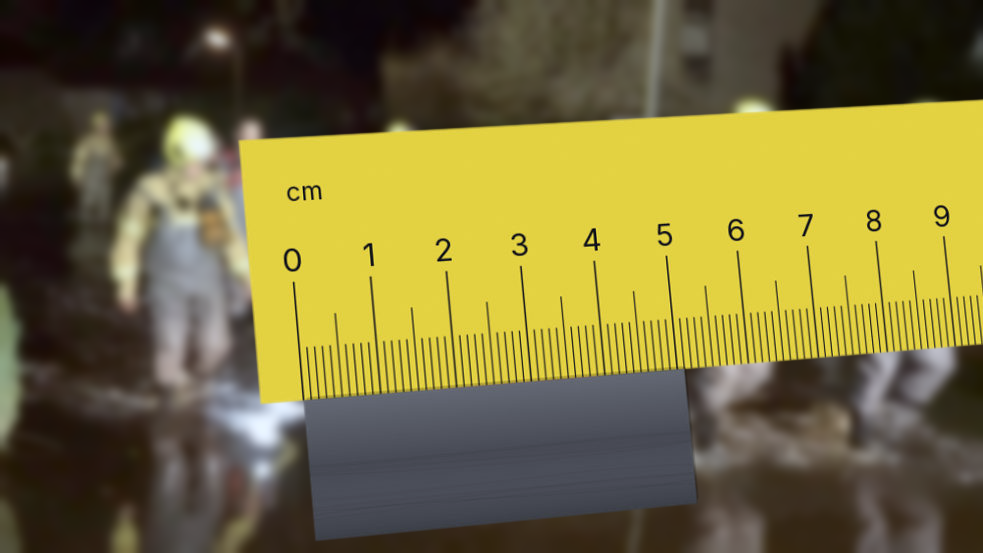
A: 5.1 cm
